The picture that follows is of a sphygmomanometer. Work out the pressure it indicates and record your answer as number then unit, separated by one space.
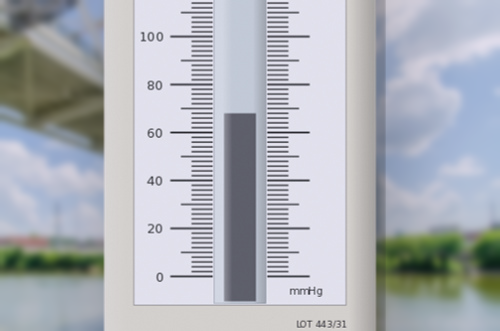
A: 68 mmHg
